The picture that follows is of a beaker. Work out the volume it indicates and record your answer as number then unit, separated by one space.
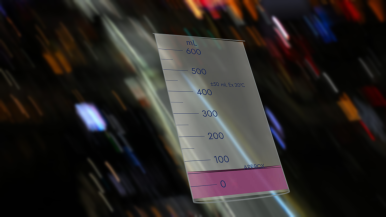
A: 50 mL
